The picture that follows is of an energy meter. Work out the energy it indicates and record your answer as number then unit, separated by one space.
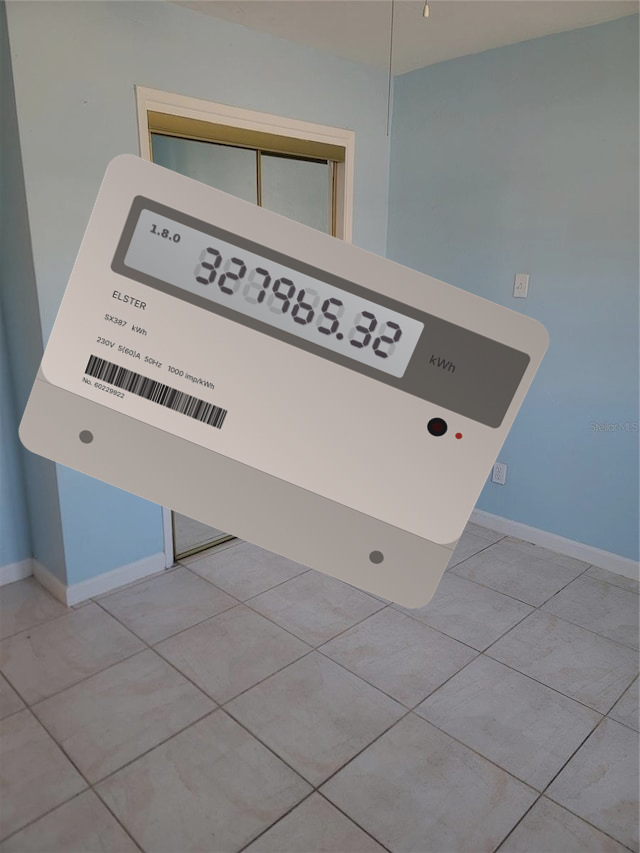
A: 327965.32 kWh
